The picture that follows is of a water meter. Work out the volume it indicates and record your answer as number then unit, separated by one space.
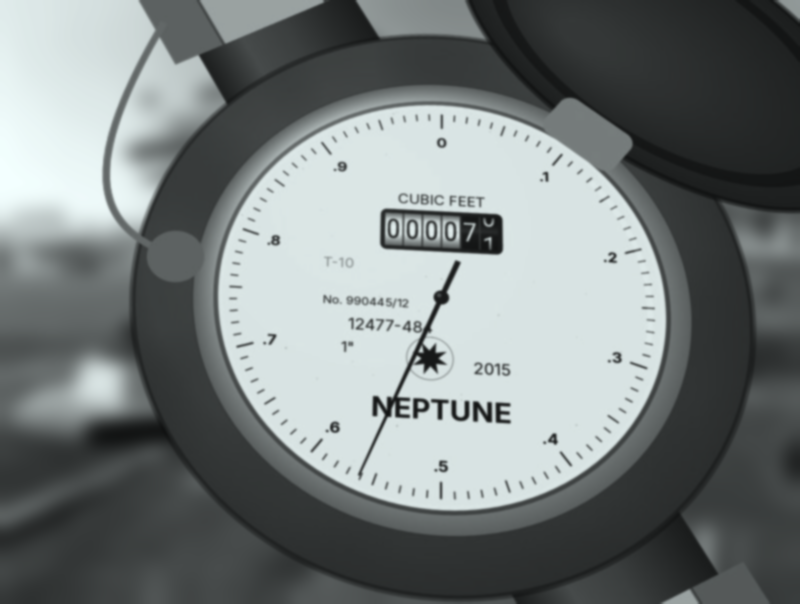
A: 70.56 ft³
